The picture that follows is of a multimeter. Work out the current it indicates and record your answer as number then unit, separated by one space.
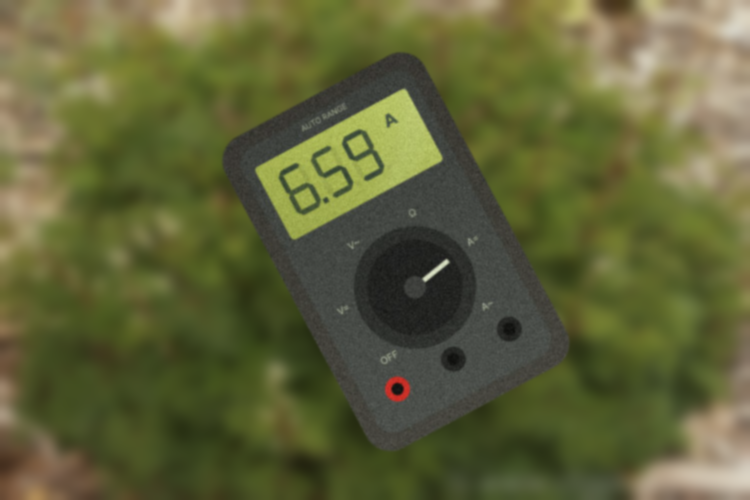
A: 6.59 A
